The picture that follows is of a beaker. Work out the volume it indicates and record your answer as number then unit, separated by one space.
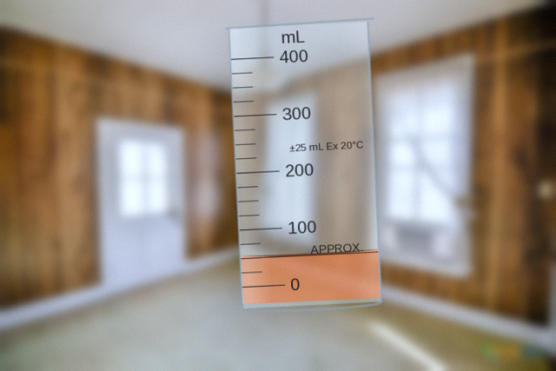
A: 50 mL
